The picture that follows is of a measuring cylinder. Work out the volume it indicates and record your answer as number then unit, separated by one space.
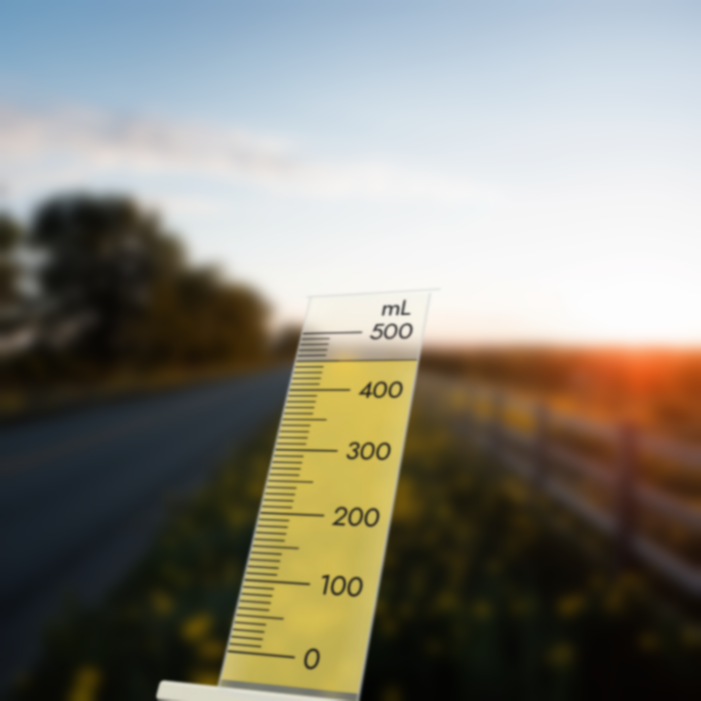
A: 450 mL
